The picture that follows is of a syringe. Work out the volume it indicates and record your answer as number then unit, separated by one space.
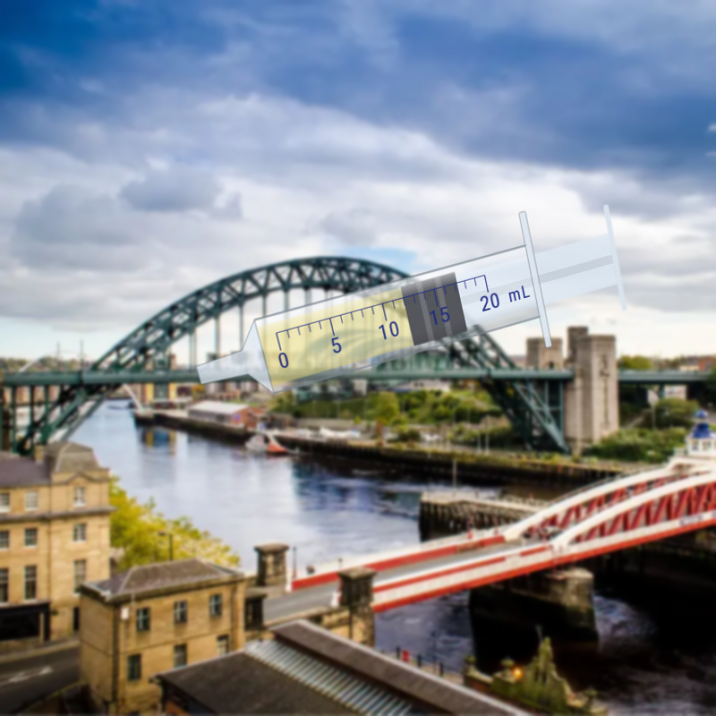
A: 12 mL
